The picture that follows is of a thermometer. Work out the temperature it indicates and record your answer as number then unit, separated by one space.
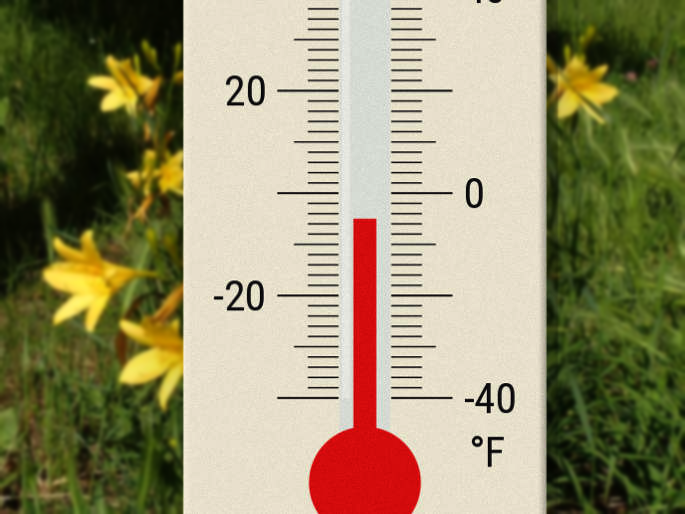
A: -5 °F
